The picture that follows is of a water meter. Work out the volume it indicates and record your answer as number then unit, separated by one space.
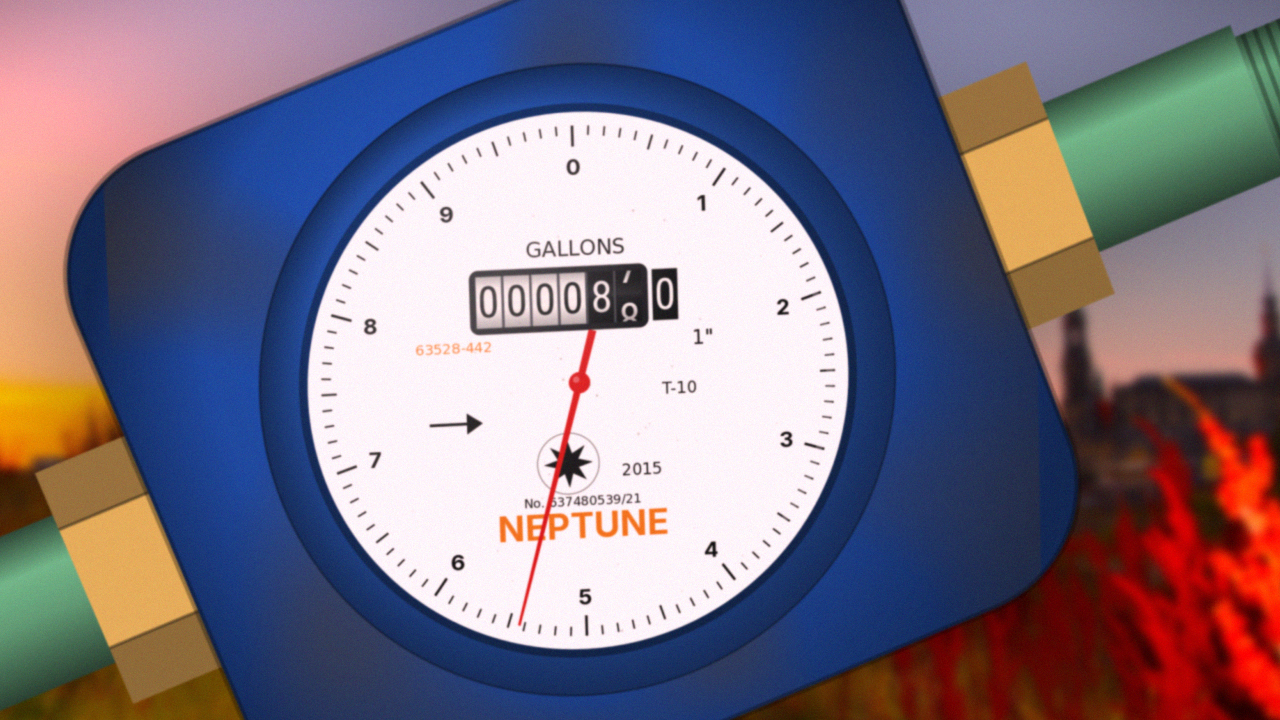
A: 875.4 gal
